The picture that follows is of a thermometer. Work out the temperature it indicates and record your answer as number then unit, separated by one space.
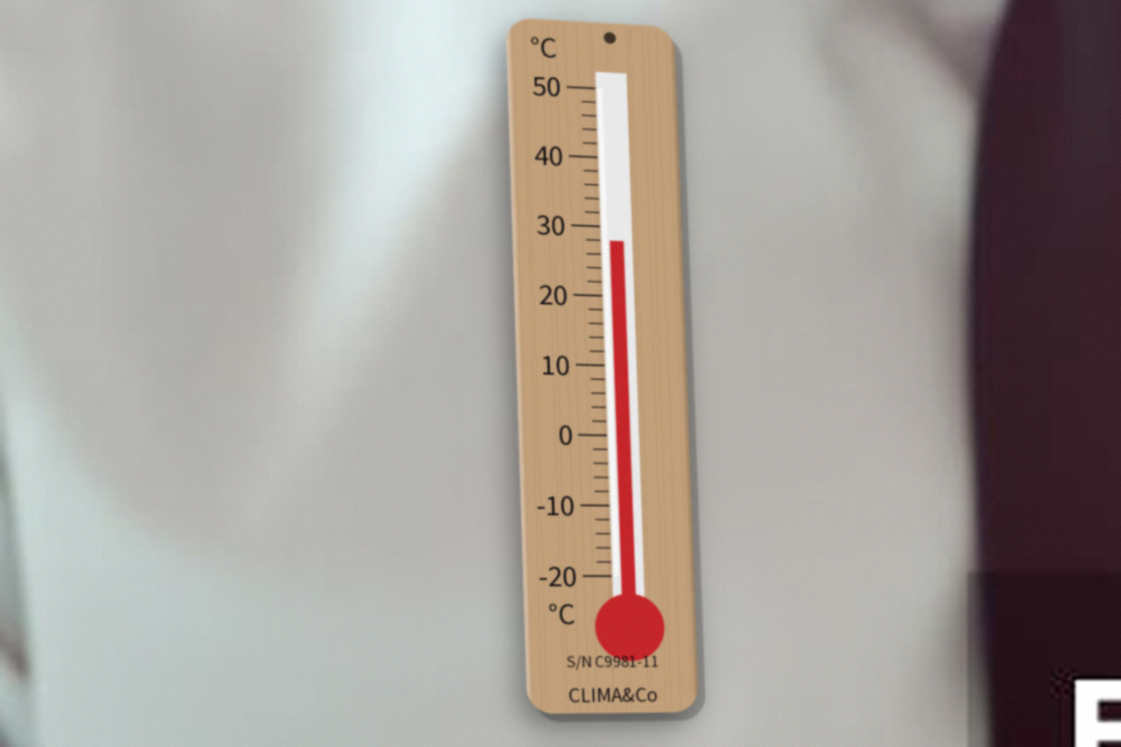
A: 28 °C
